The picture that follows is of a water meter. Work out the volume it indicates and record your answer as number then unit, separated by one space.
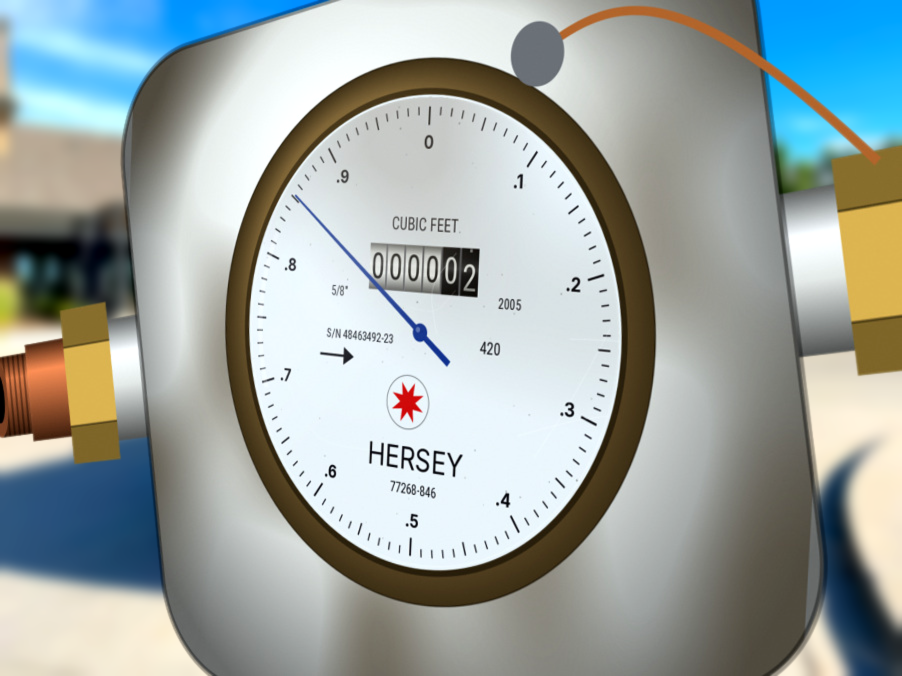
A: 1.85 ft³
